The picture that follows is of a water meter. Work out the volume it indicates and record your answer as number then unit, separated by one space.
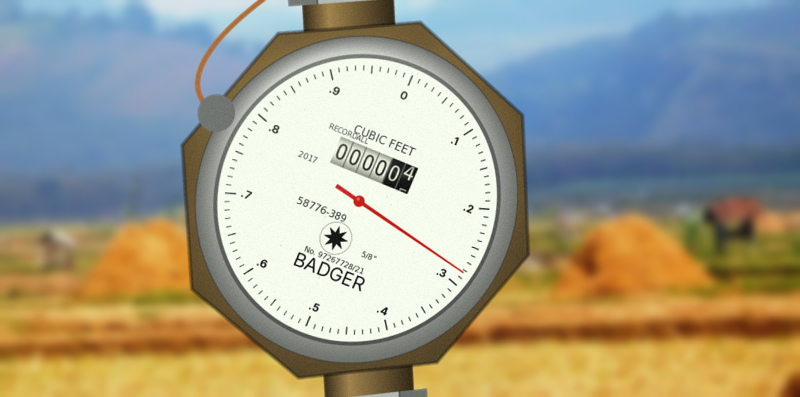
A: 4.28 ft³
